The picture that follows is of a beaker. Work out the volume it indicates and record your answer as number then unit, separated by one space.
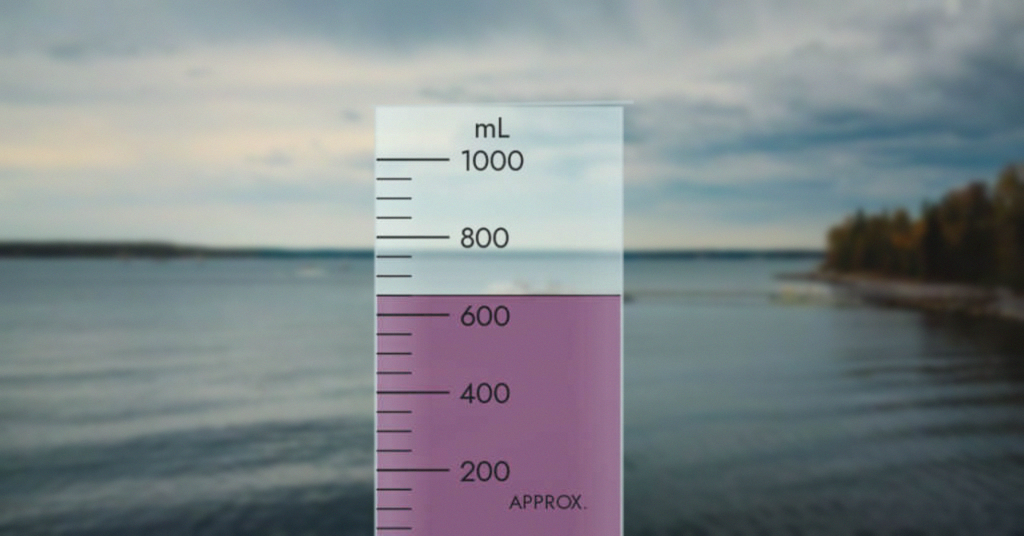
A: 650 mL
